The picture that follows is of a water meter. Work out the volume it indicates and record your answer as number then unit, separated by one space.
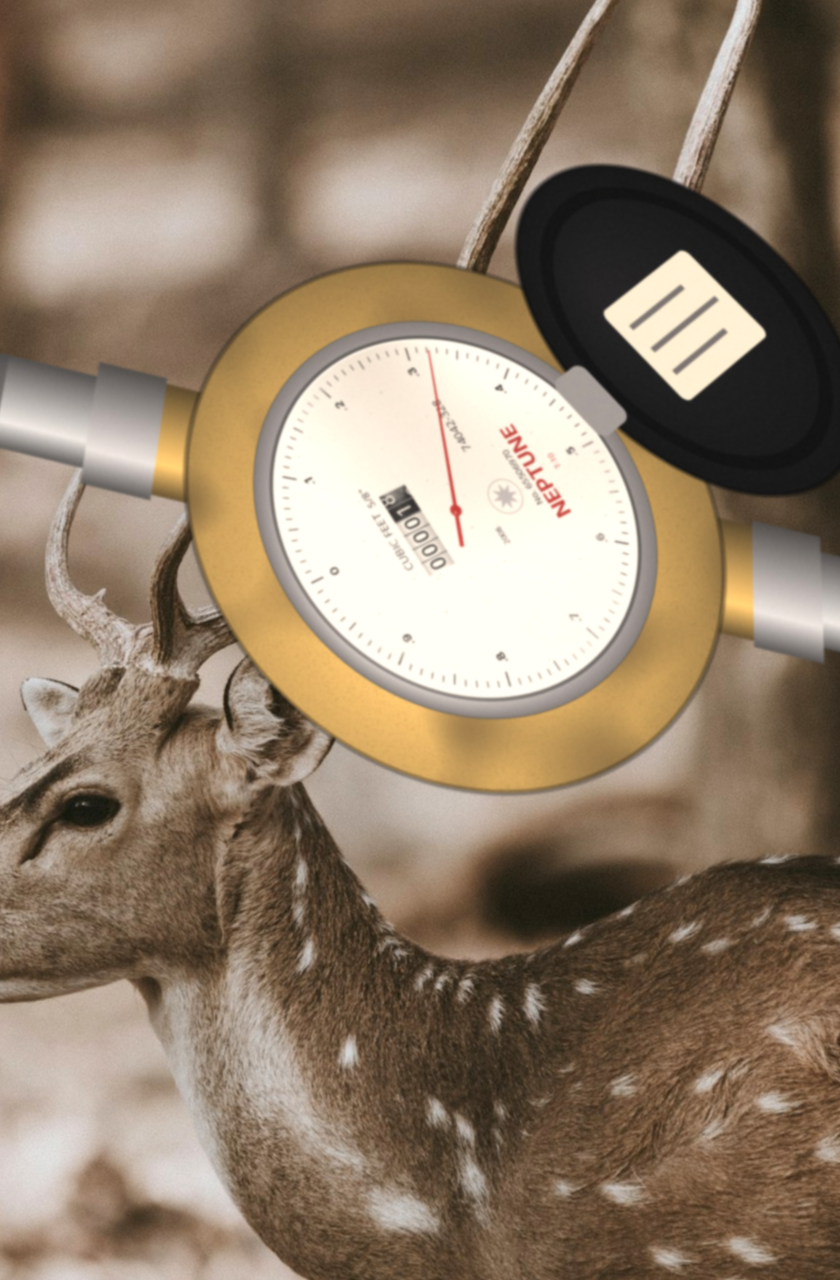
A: 18.32 ft³
